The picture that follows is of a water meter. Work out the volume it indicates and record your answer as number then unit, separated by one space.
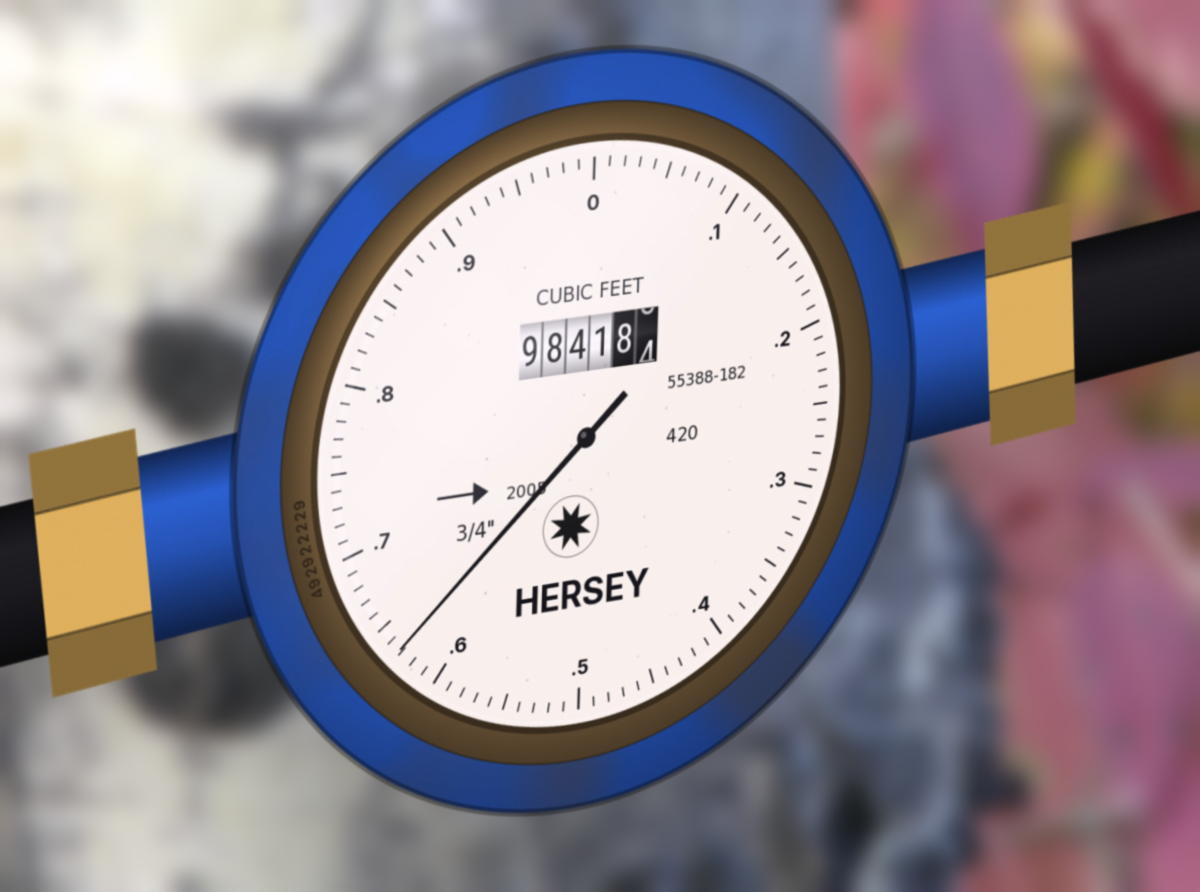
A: 984183.63 ft³
